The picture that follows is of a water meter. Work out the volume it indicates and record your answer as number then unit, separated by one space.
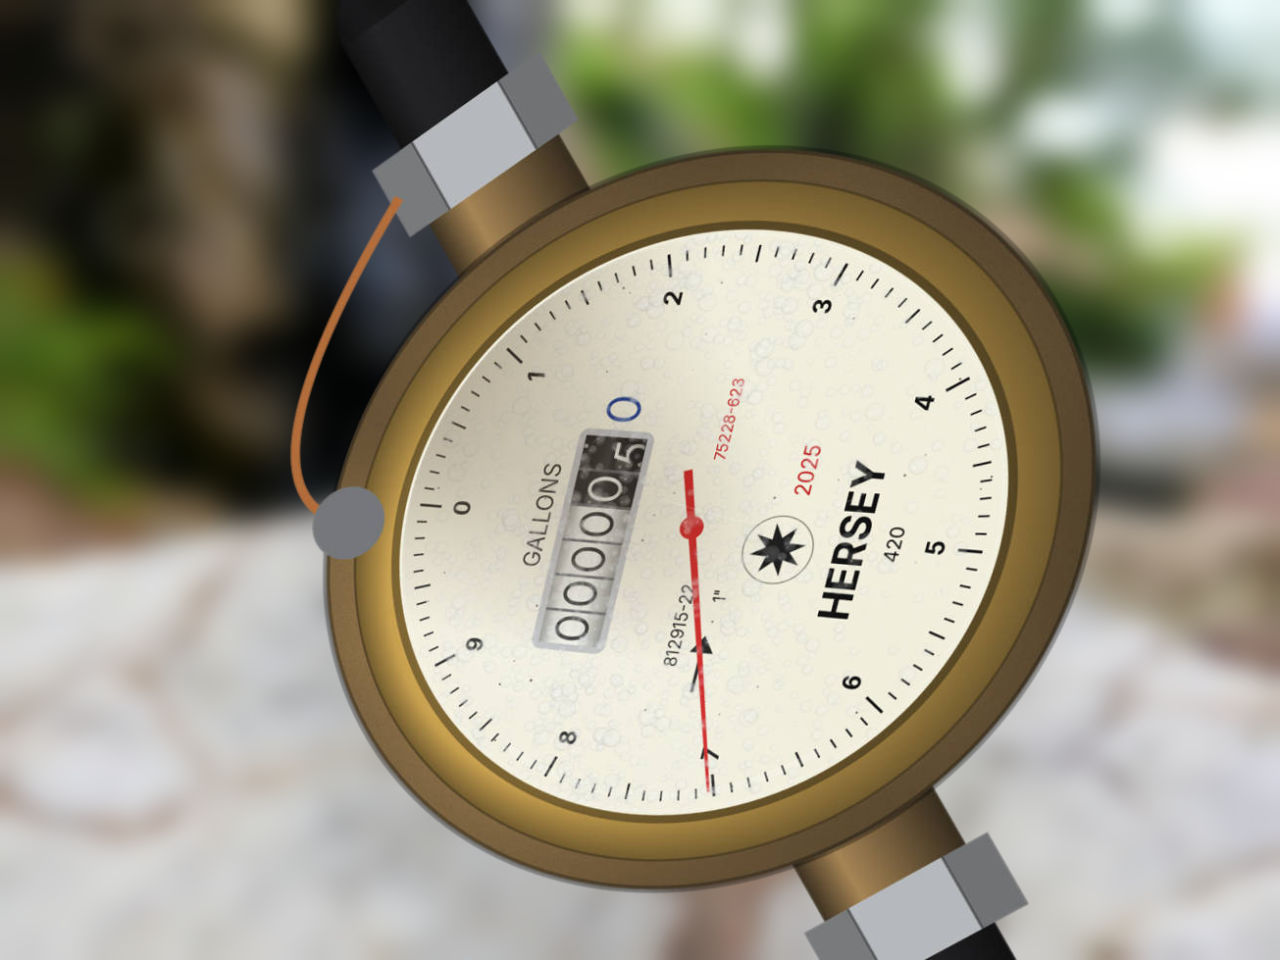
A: 47.0 gal
